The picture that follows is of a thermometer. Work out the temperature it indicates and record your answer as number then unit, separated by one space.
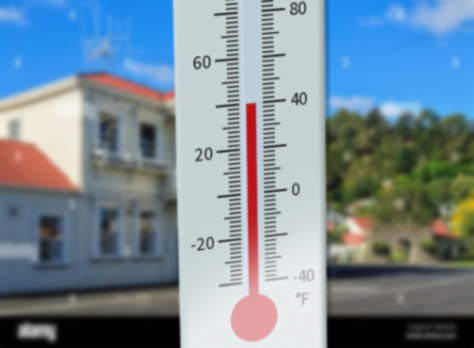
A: 40 °F
